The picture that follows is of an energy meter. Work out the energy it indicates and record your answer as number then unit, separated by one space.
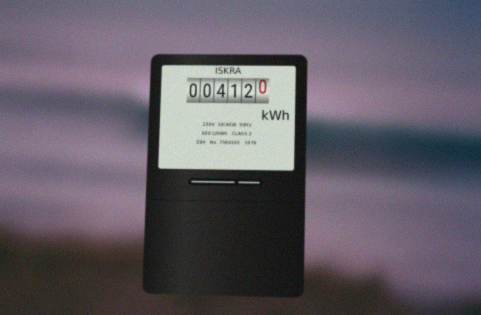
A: 412.0 kWh
